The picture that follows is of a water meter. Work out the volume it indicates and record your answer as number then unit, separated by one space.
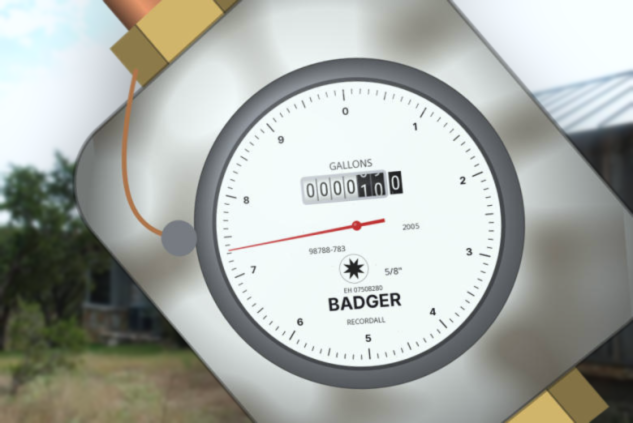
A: 97.3 gal
